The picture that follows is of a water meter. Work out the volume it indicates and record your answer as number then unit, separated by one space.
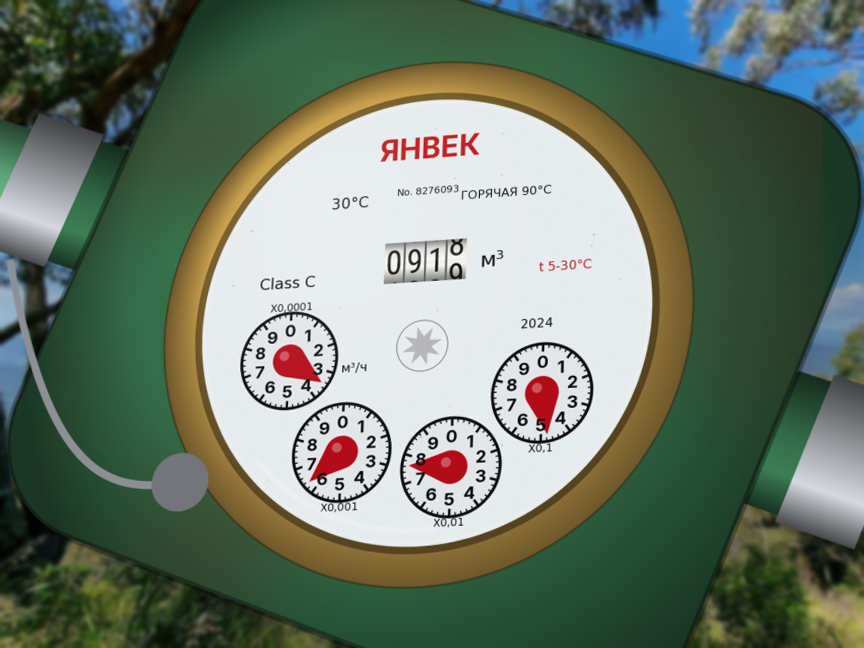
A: 918.4763 m³
